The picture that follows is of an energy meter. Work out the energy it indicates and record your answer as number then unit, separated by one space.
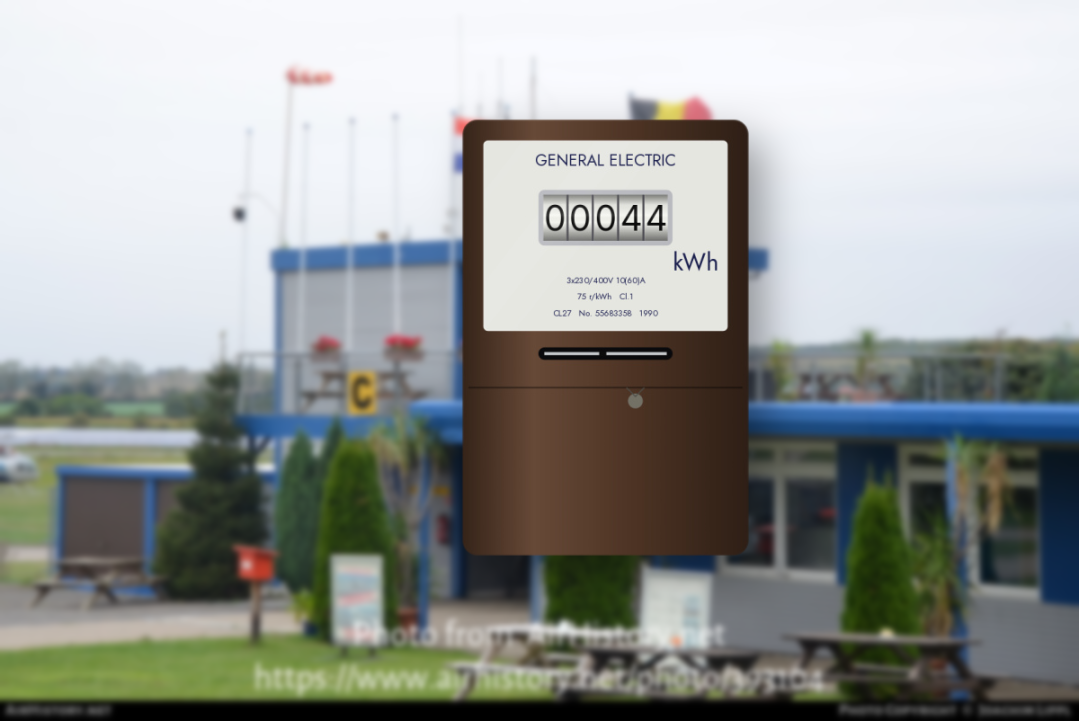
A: 44 kWh
